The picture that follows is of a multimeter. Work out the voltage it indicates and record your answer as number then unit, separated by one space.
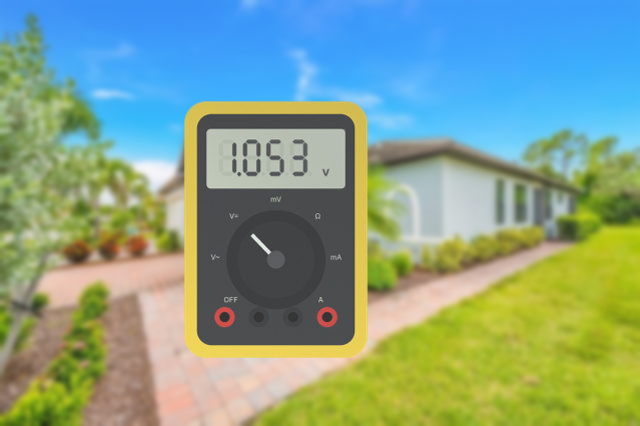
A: 1.053 V
